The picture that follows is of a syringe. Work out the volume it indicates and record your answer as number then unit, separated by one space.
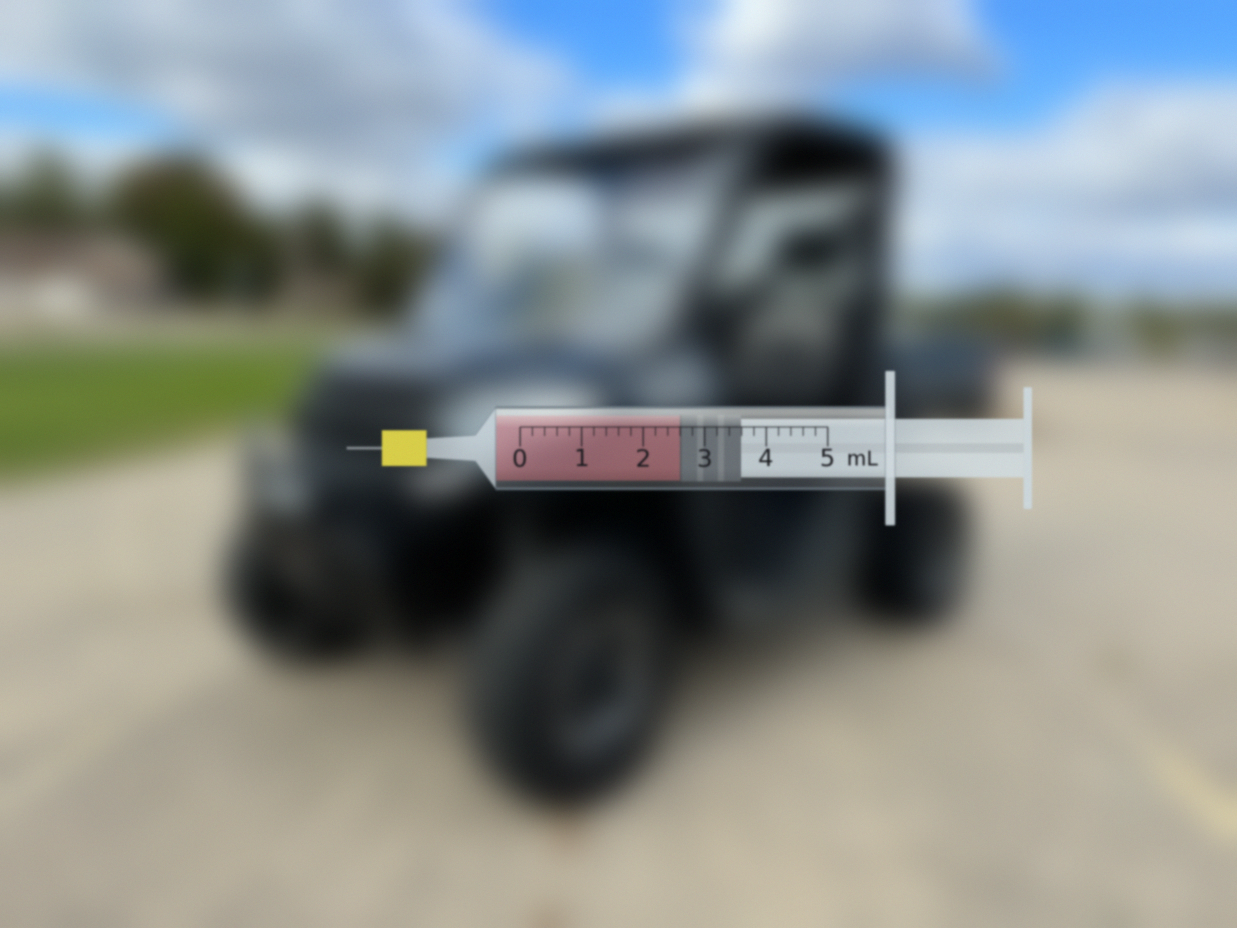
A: 2.6 mL
